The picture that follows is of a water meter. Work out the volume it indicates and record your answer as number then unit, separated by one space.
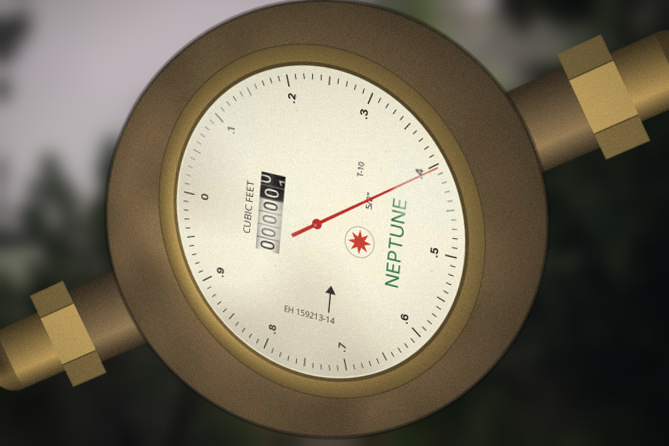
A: 0.40 ft³
